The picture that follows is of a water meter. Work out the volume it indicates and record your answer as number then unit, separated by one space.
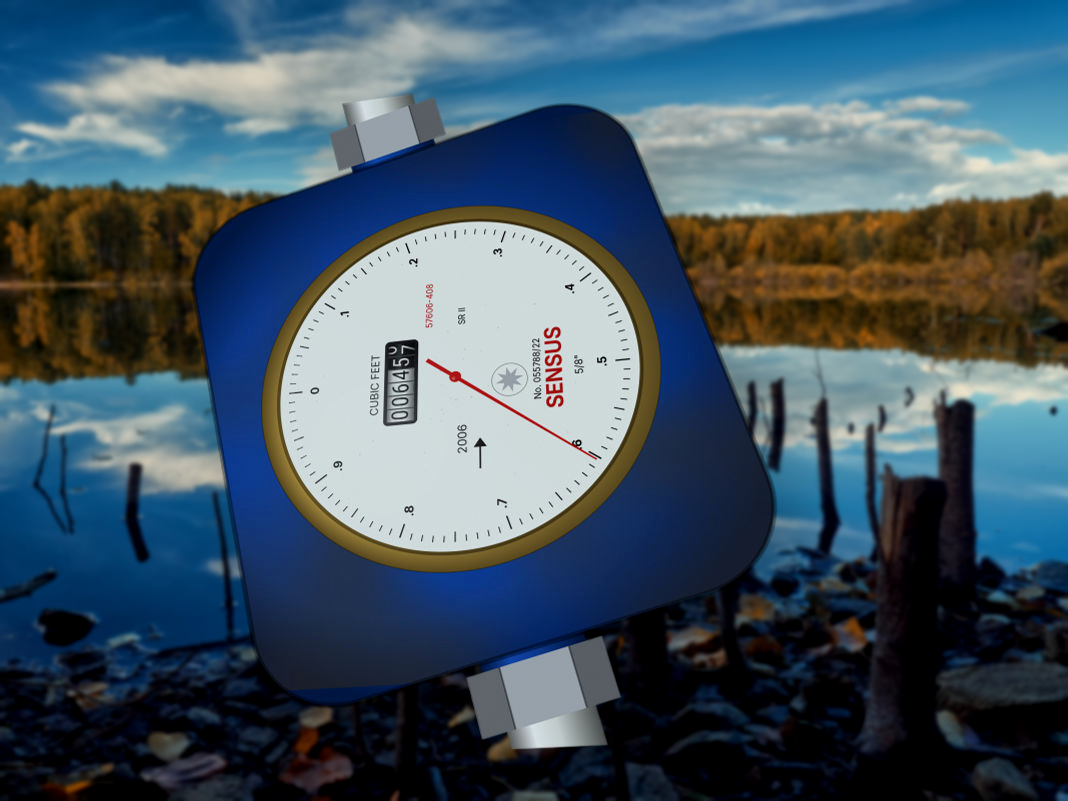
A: 6456.60 ft³
